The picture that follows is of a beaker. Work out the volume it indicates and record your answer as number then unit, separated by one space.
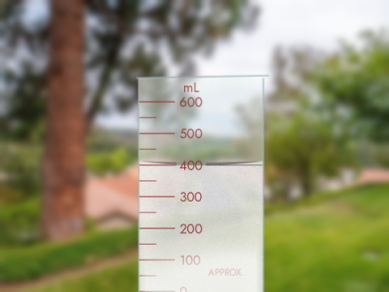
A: 400 mL
